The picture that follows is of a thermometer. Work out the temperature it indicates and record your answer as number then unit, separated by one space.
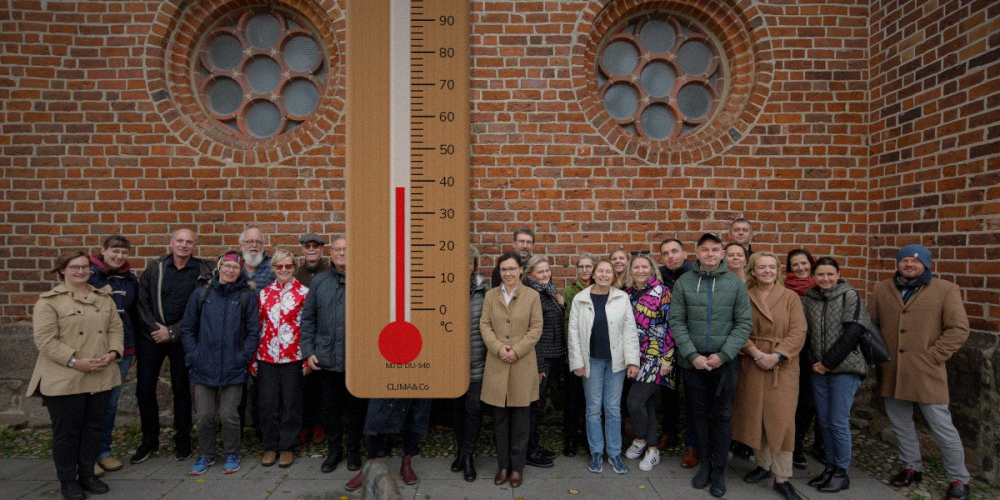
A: 38 °C
